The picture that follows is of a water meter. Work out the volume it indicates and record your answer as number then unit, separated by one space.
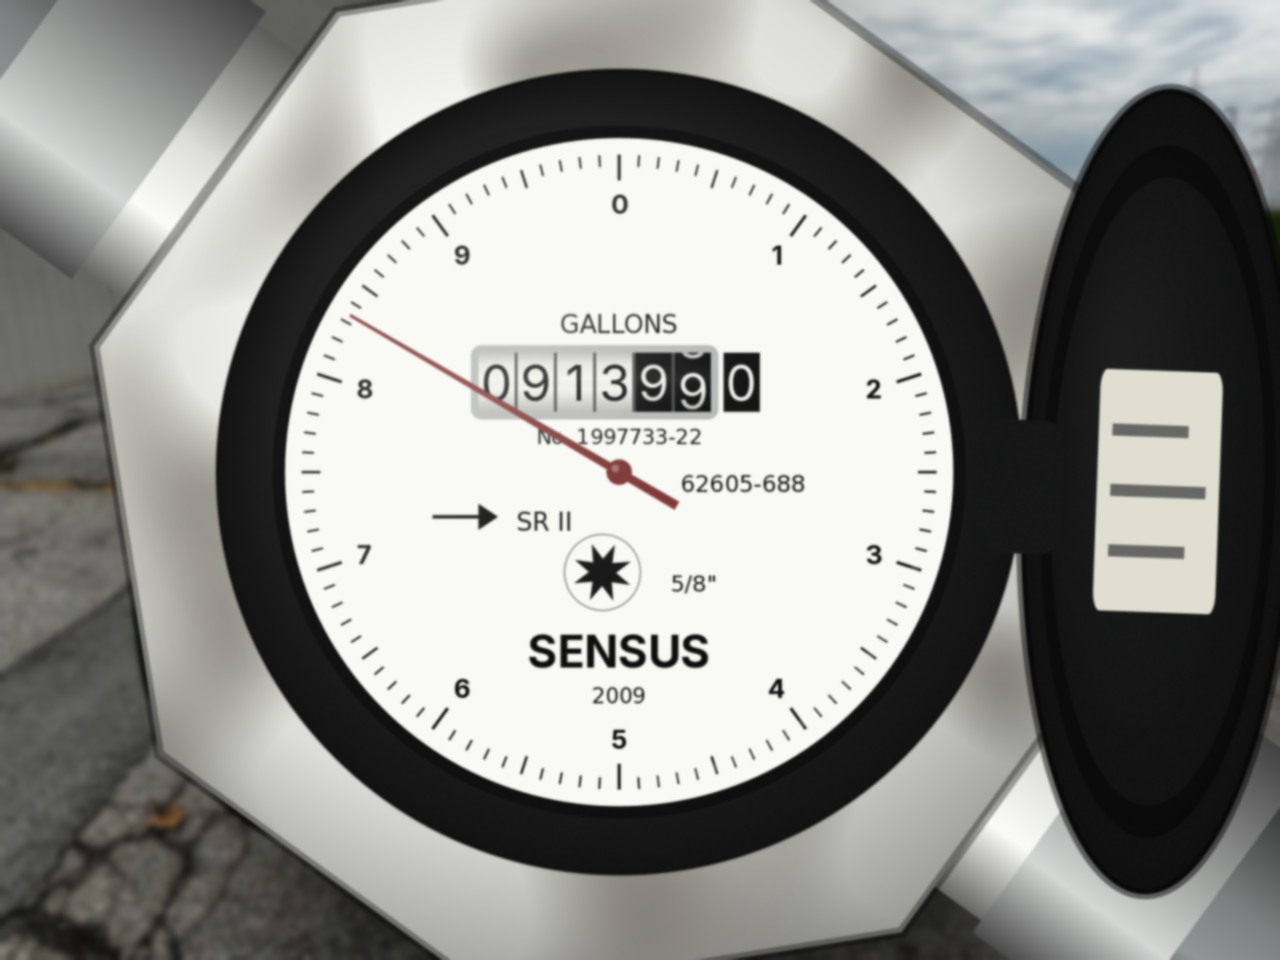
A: 913988.3 gal
